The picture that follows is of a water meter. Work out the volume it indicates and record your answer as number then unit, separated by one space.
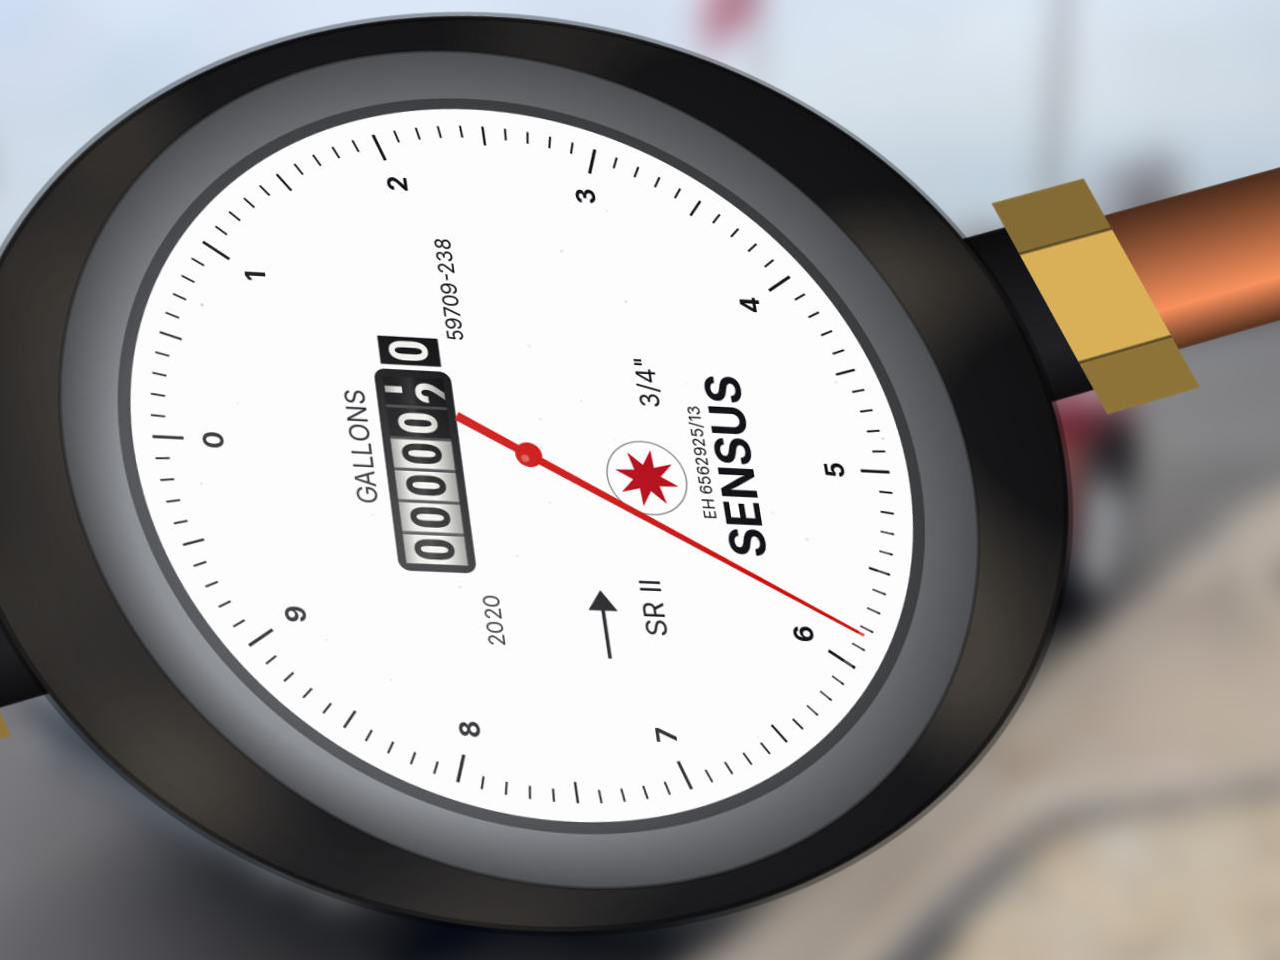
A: 15.8 gal
